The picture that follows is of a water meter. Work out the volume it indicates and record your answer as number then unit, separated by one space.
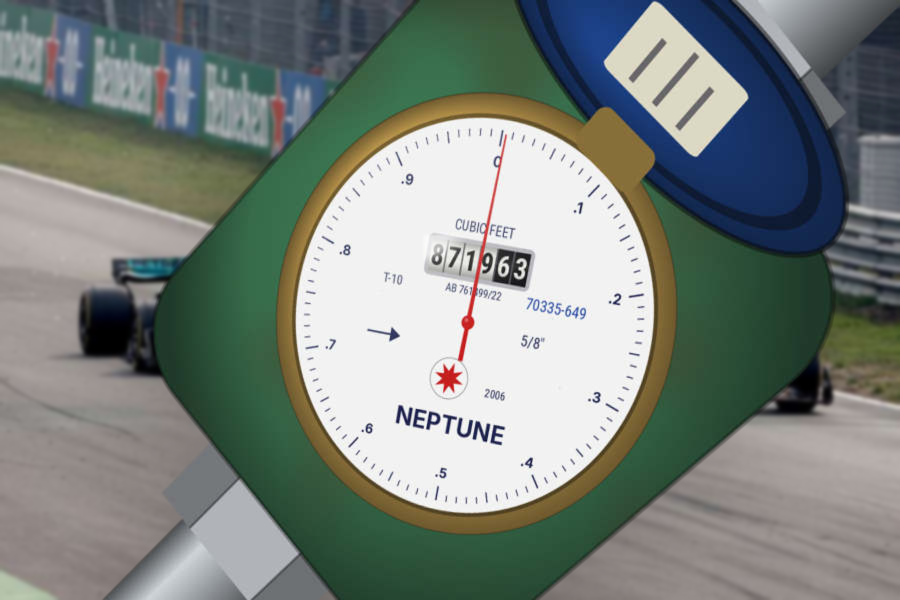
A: 871963.00 ft³
